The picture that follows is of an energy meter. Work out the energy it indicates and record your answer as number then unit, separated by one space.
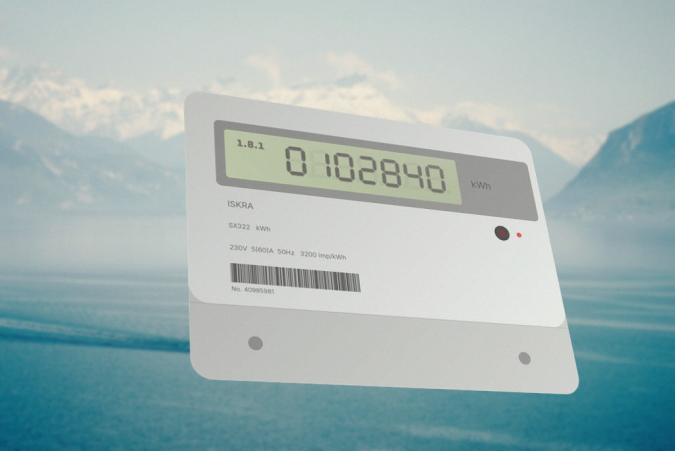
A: 102840 kWh
